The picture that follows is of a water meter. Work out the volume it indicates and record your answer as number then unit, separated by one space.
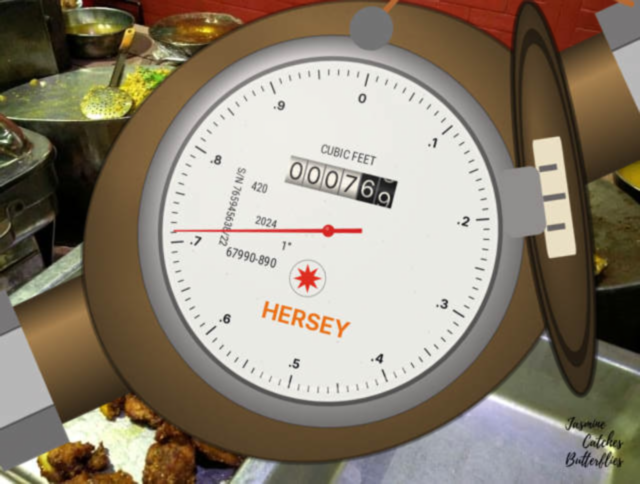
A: 768.71 ft³
